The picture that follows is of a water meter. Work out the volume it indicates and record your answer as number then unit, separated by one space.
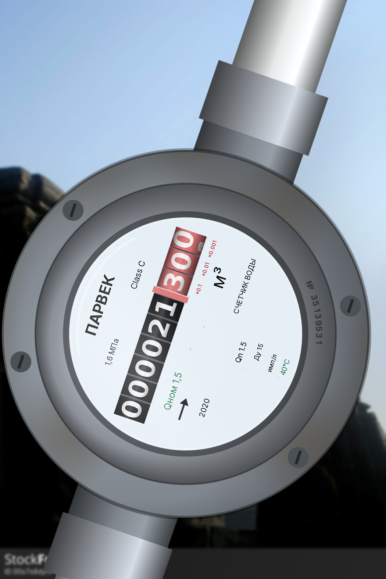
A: 21.300 m³
